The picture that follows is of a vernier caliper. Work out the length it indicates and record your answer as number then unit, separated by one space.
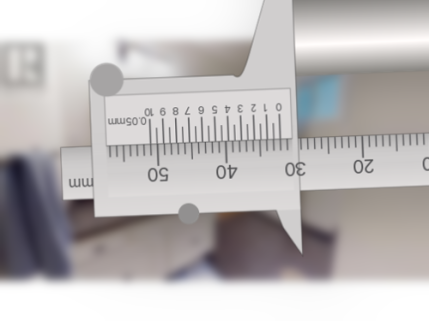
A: 32.0 mm
